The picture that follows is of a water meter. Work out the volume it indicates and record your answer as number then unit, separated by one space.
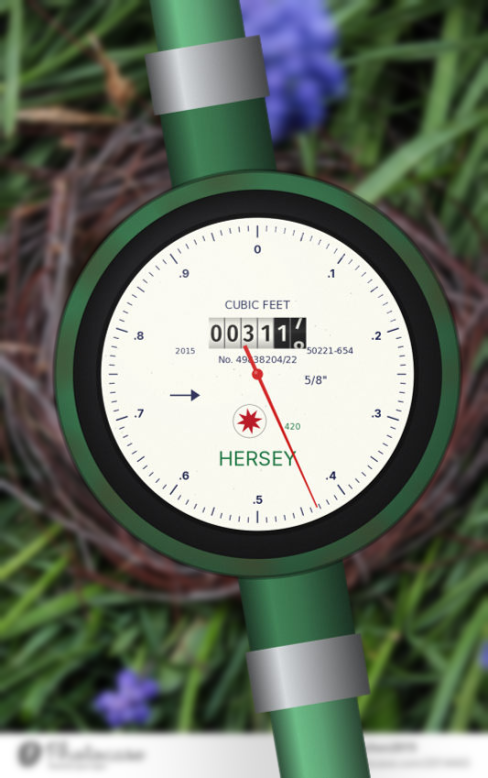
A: 3117.43 ft³
